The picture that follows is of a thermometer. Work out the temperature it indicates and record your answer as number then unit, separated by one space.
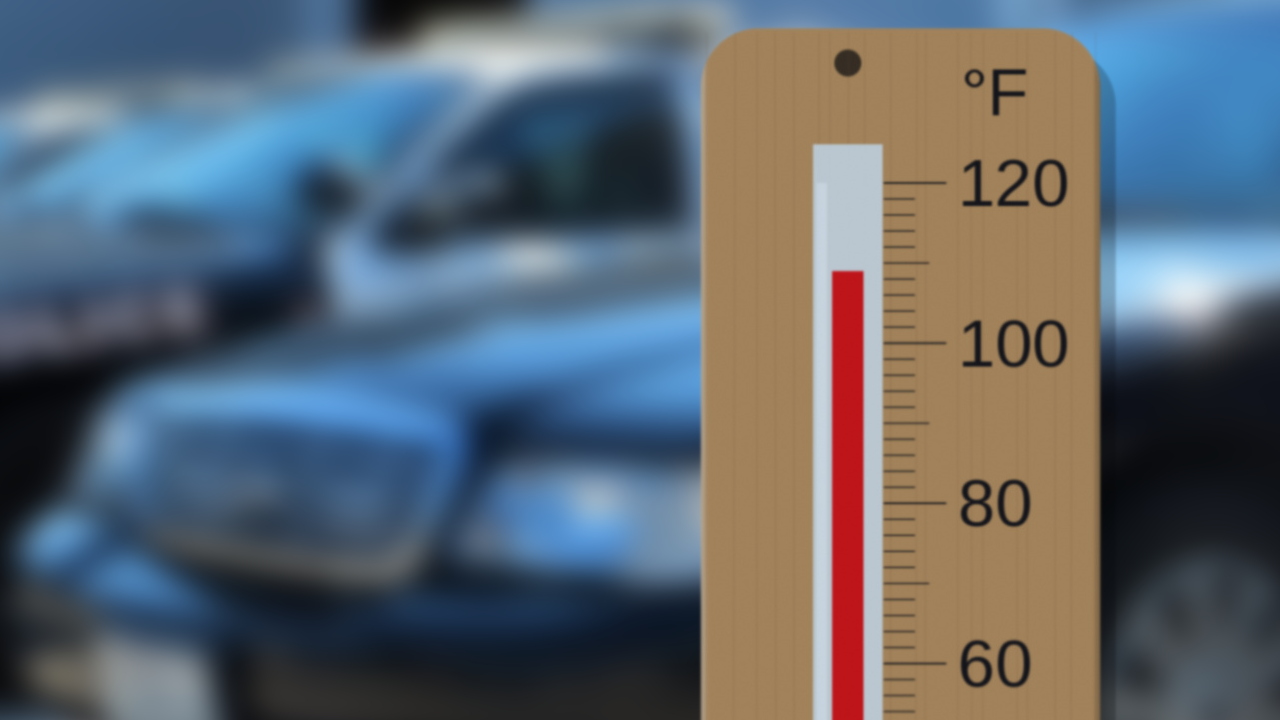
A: 109 °F
